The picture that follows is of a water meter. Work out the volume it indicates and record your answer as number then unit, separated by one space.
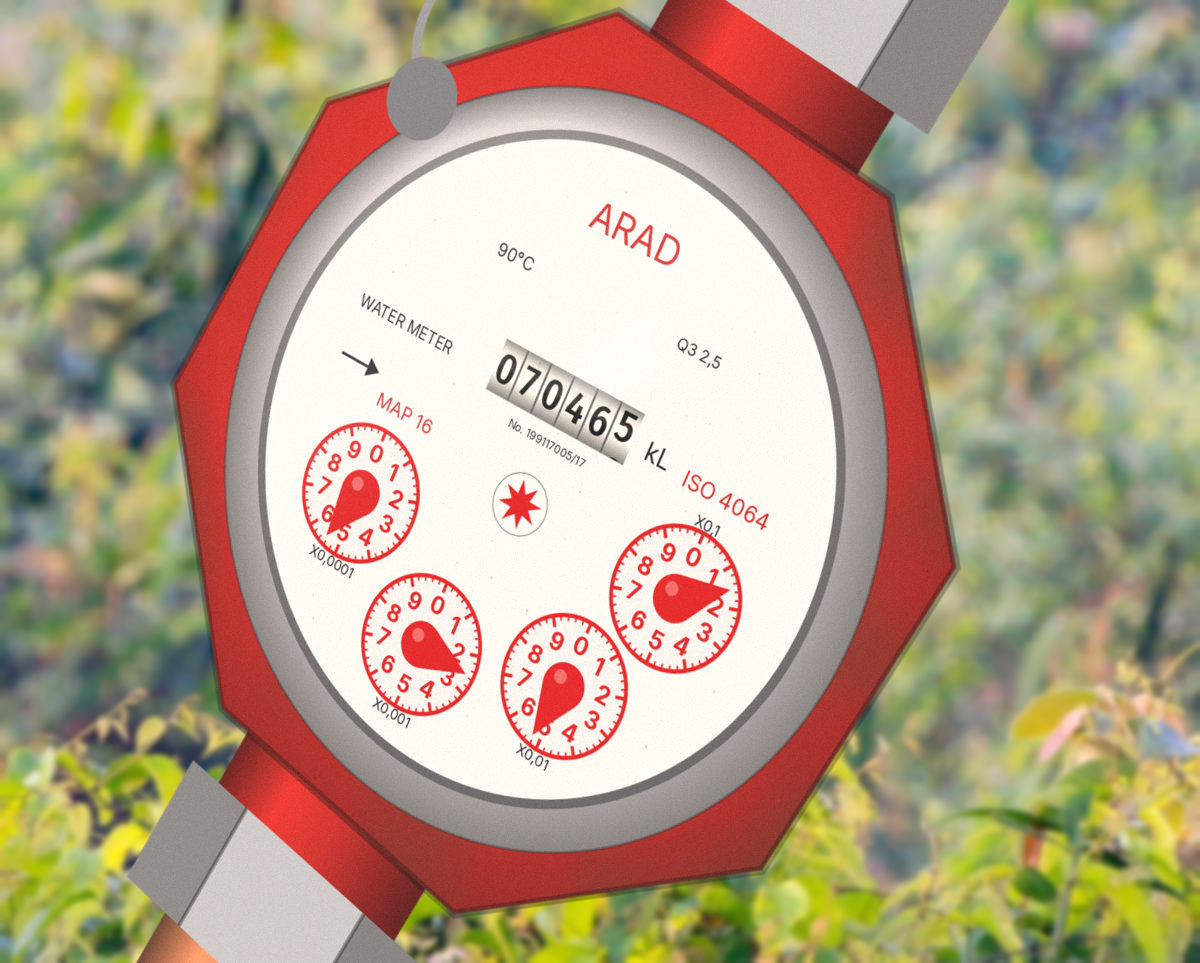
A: 70465.1525 kL
